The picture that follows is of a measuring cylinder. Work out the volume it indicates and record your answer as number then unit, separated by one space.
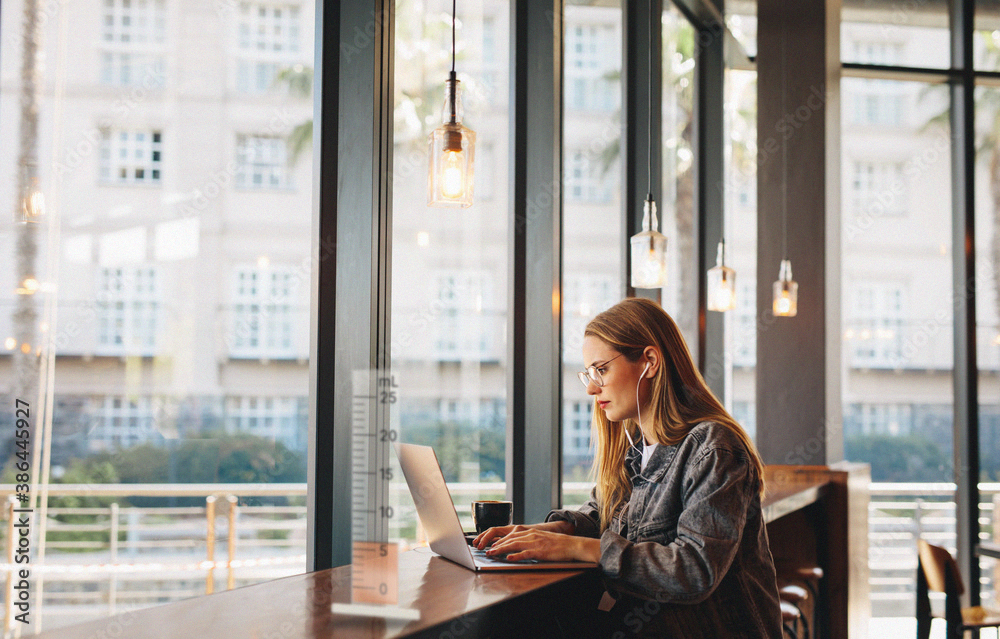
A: 6 mL
